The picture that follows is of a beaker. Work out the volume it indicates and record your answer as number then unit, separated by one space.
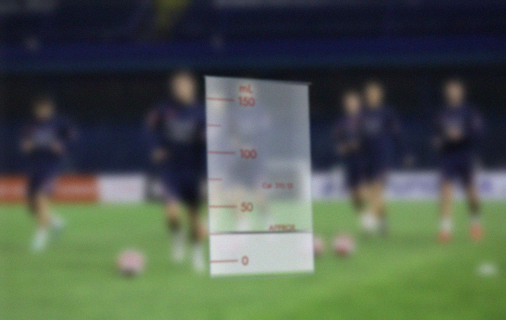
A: 25 mL
